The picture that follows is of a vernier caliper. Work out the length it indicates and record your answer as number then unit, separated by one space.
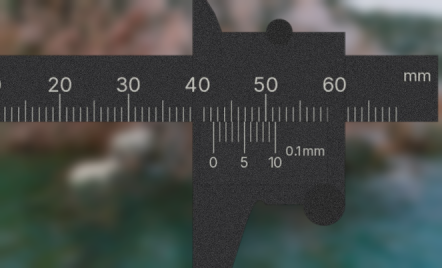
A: 42.4 mm
